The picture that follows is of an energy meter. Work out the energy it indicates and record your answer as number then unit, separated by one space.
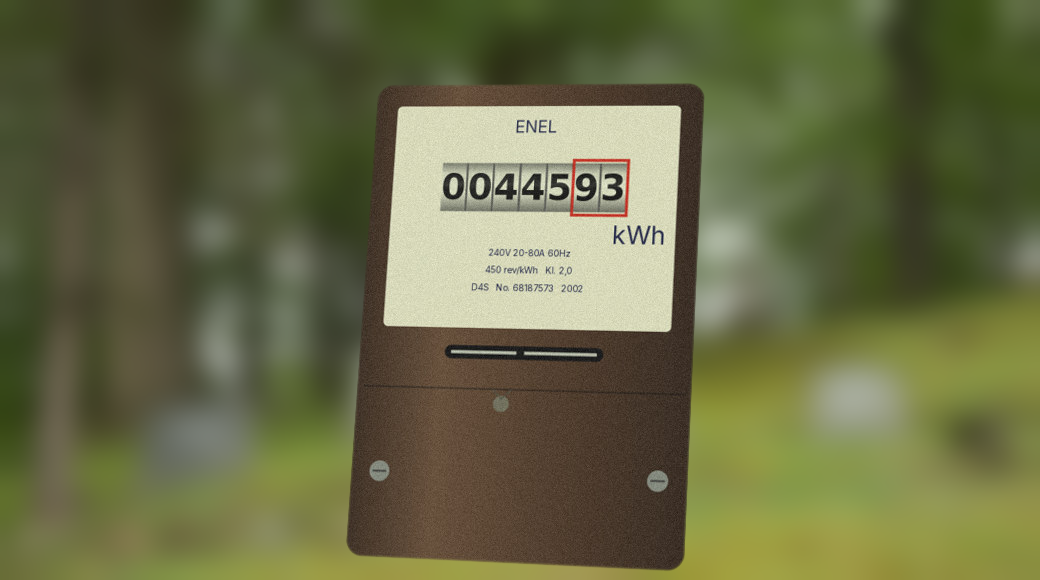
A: 445.93 kWh
